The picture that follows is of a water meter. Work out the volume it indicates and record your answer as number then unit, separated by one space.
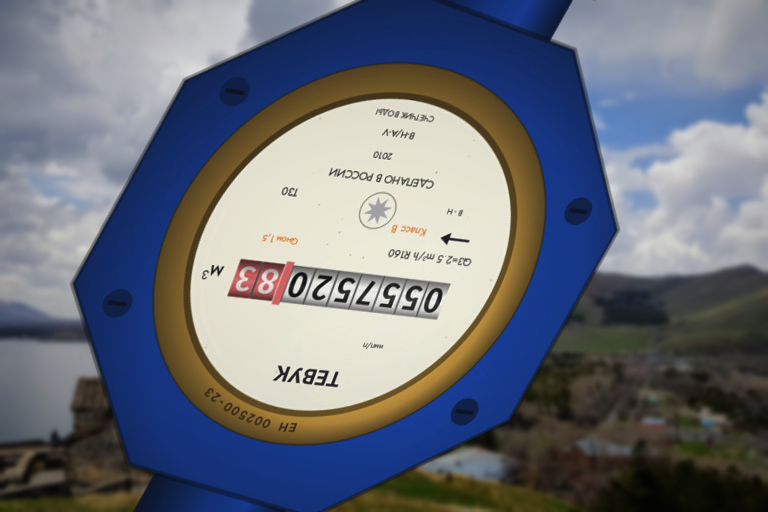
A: 557520.83 m³
